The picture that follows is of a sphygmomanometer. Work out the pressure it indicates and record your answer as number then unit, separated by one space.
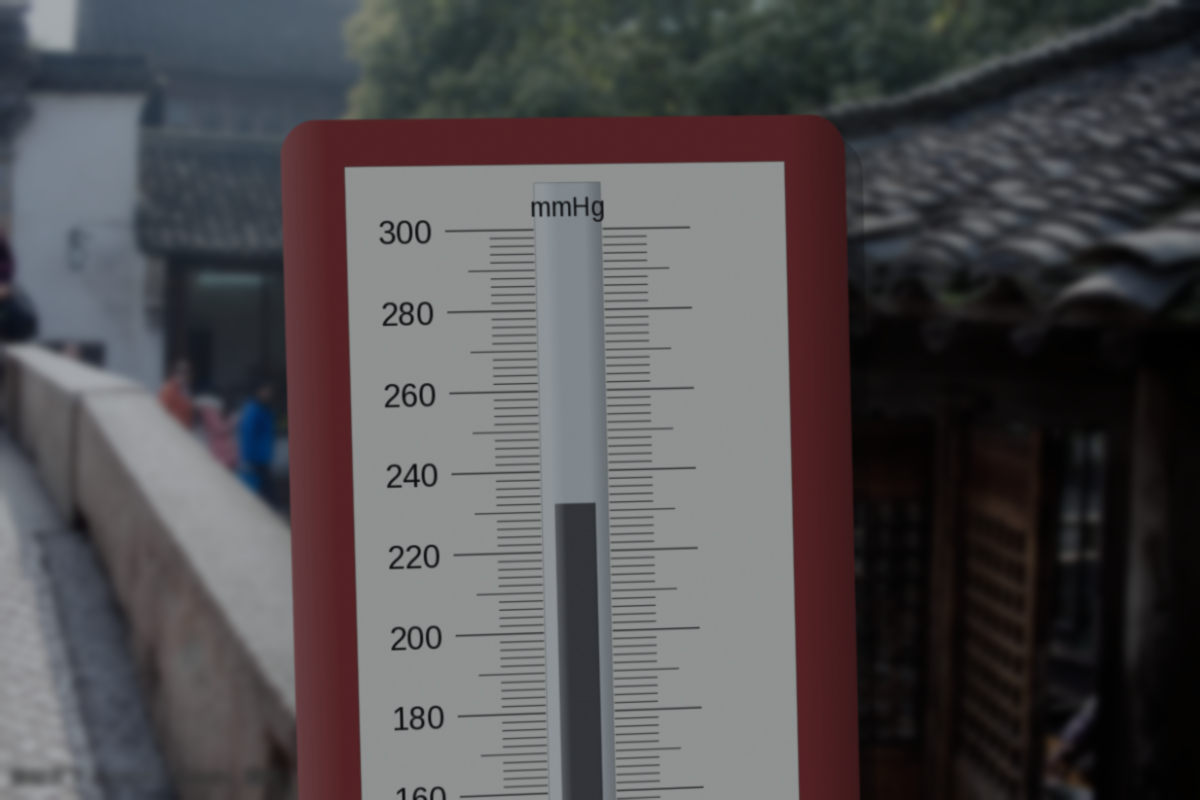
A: 232 mmHg
